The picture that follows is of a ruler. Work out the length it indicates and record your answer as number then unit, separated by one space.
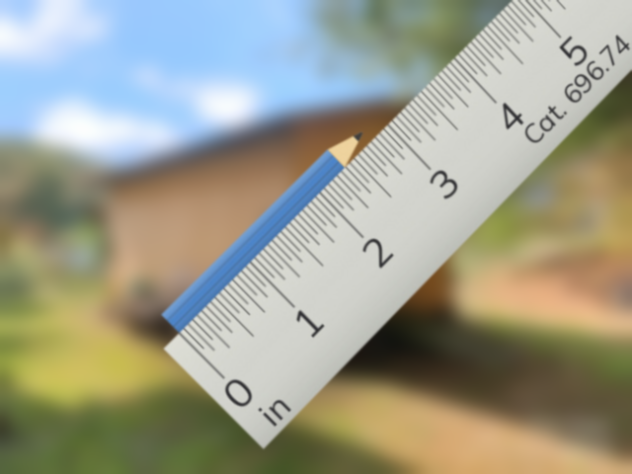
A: 2.75 in
